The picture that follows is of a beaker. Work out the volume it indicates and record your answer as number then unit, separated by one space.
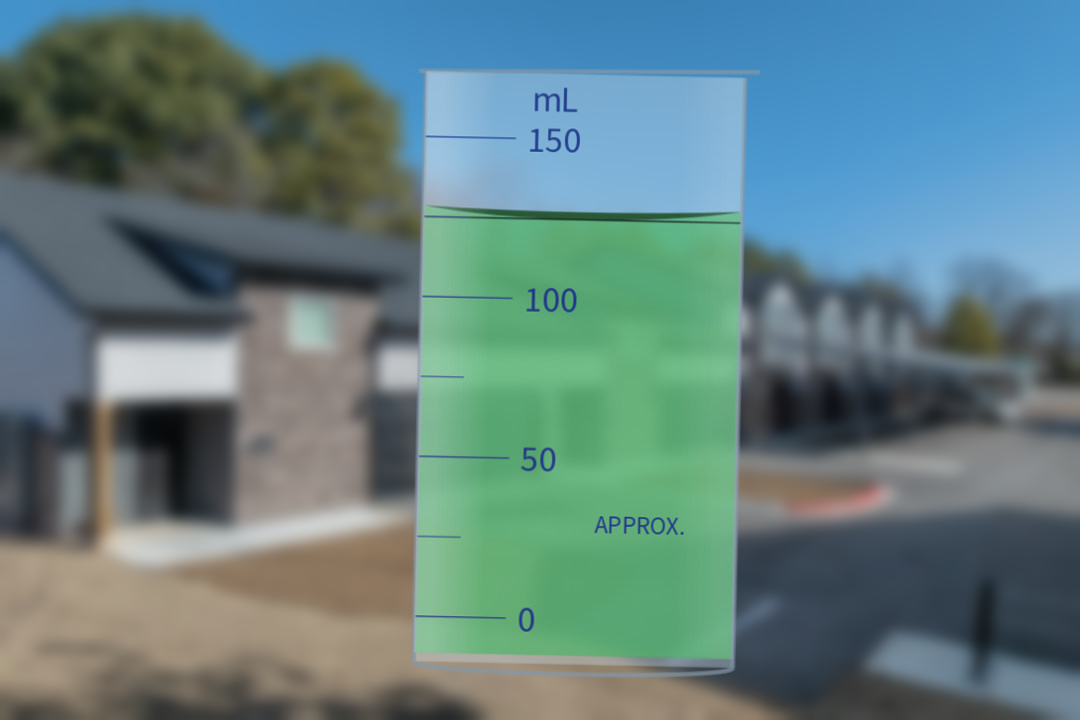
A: 125 mL
